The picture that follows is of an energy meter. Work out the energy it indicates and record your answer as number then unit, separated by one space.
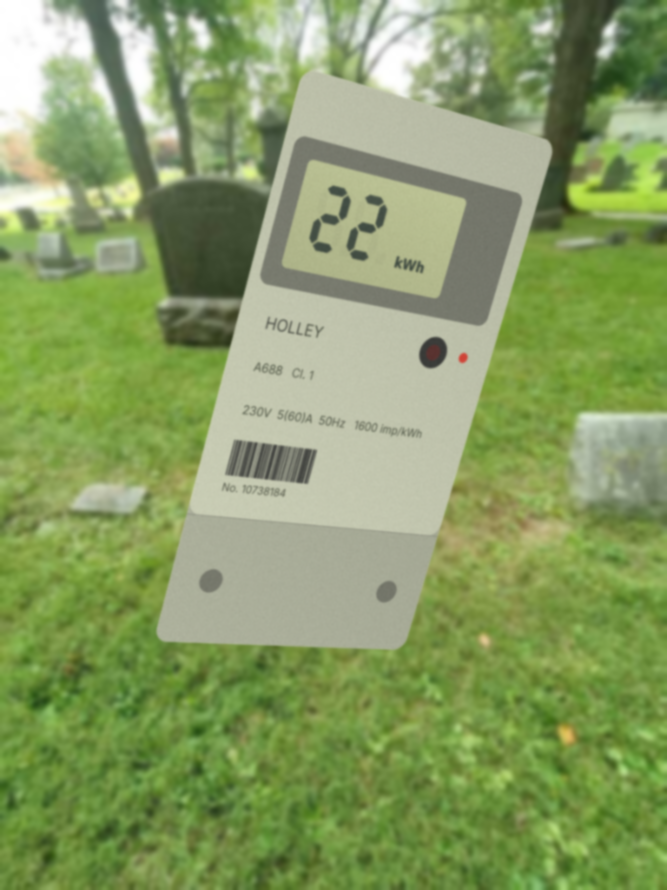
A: 22 kWh
